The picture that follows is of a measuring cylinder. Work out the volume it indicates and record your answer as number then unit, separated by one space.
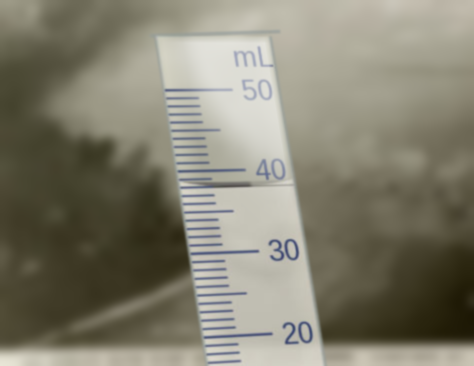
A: 38 mL
